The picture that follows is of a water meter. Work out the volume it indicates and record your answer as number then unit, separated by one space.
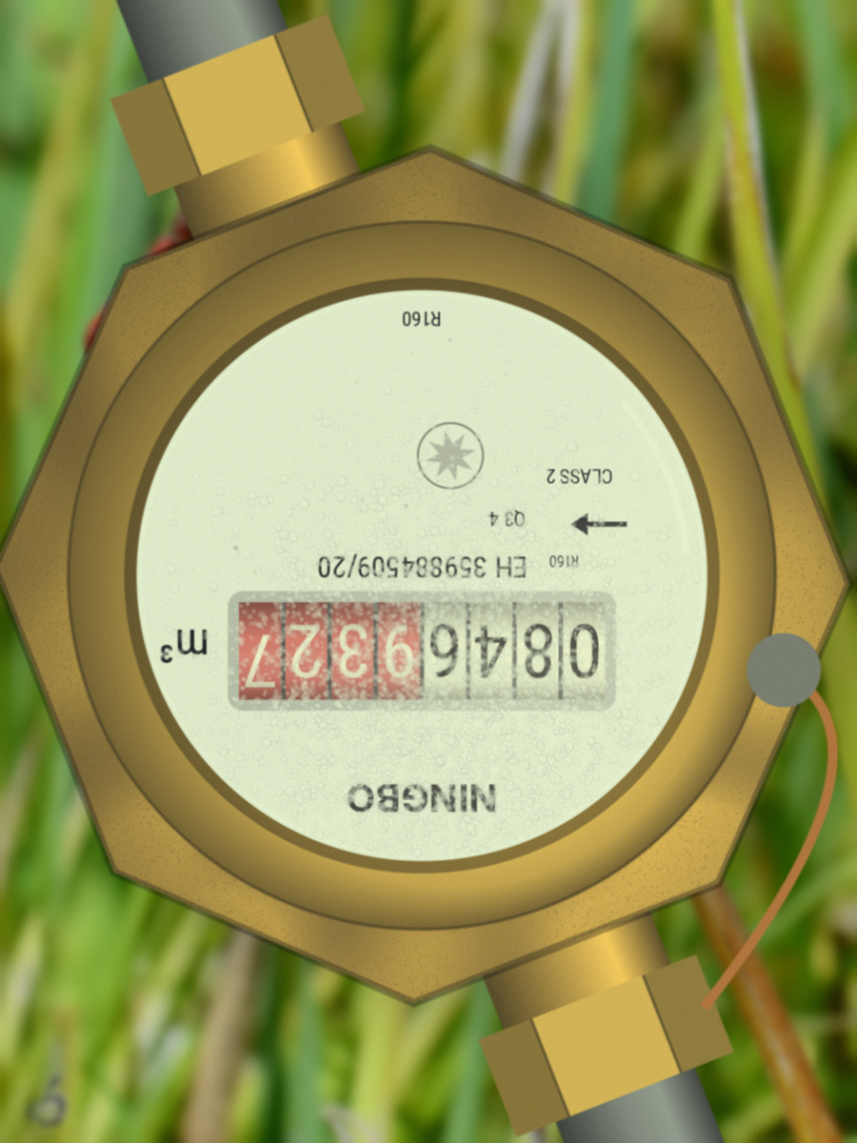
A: 846.9327 m³
